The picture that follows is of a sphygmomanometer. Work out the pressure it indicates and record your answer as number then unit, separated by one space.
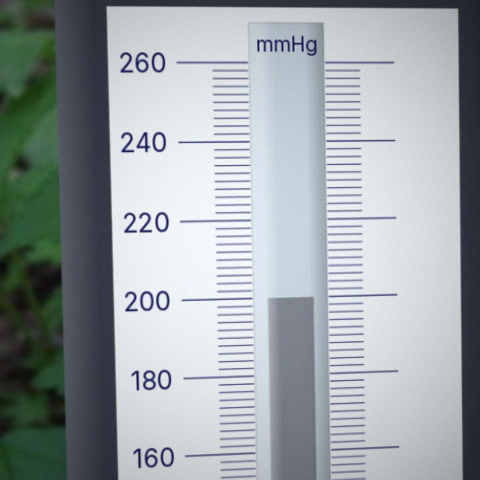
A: 200 mmHg
